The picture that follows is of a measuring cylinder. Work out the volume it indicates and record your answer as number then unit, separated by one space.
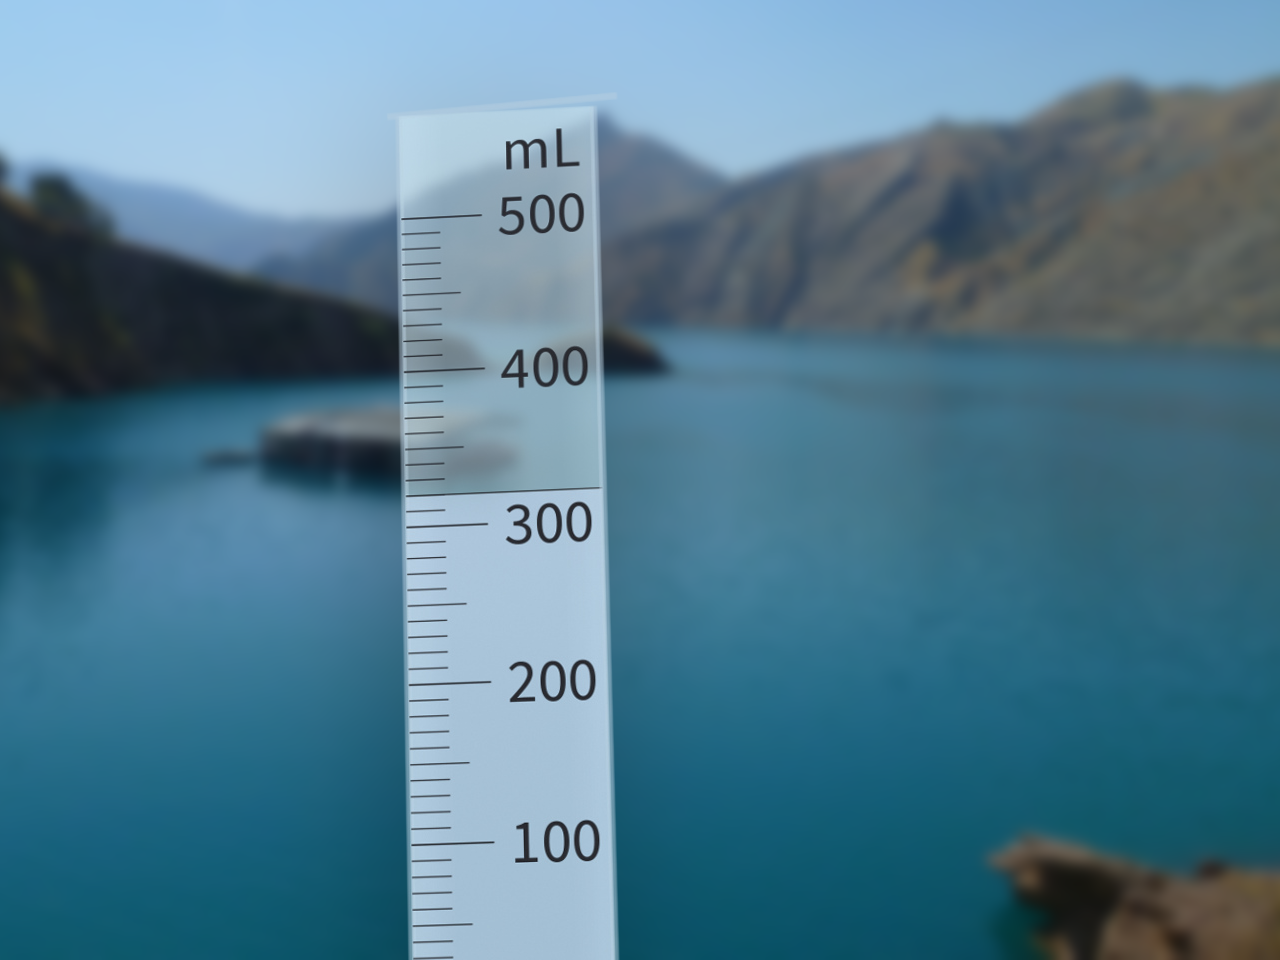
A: 320 mL
